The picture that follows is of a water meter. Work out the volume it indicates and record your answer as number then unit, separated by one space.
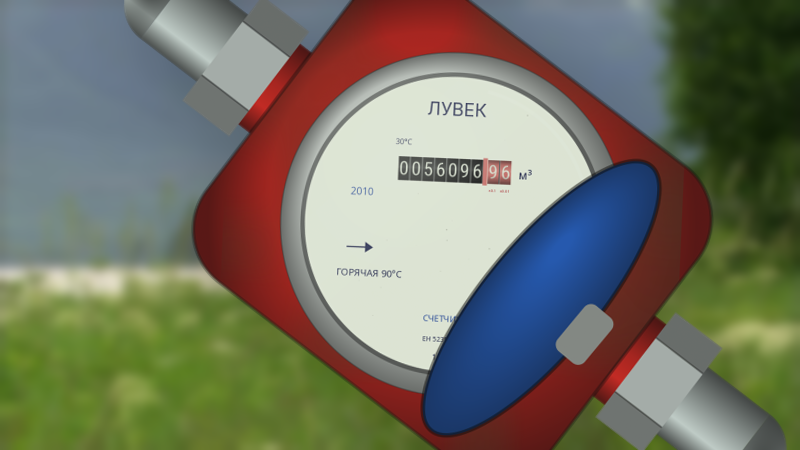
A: 56096.96 m³
